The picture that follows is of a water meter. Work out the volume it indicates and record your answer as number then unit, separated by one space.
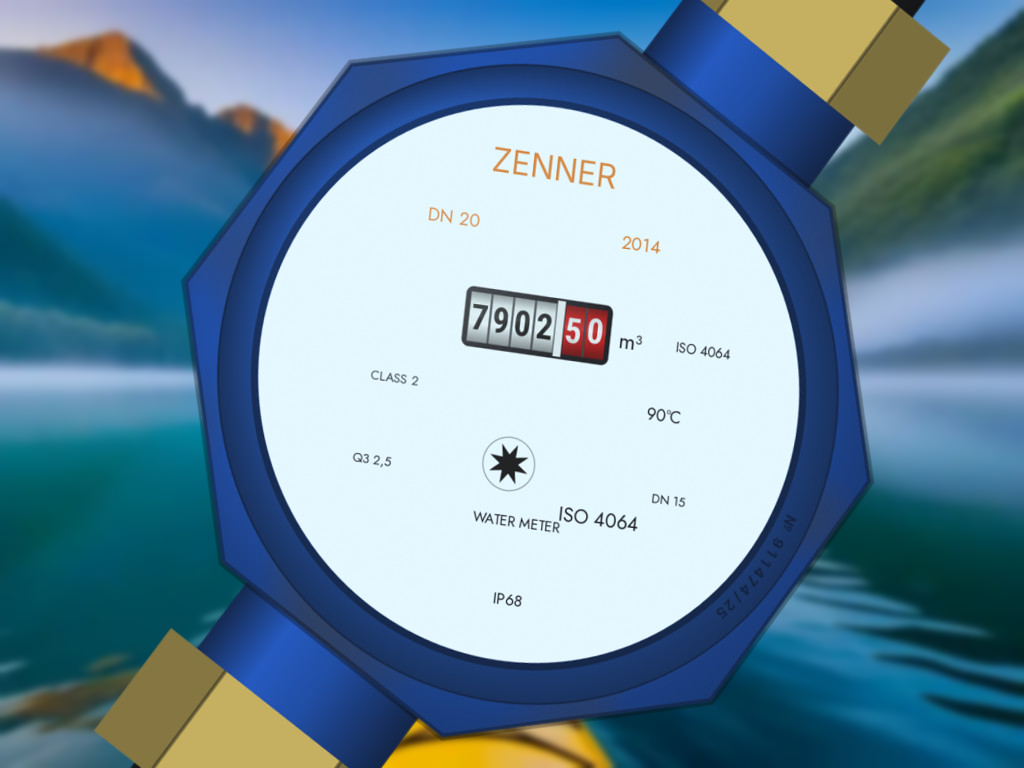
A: 7902.50 m³
